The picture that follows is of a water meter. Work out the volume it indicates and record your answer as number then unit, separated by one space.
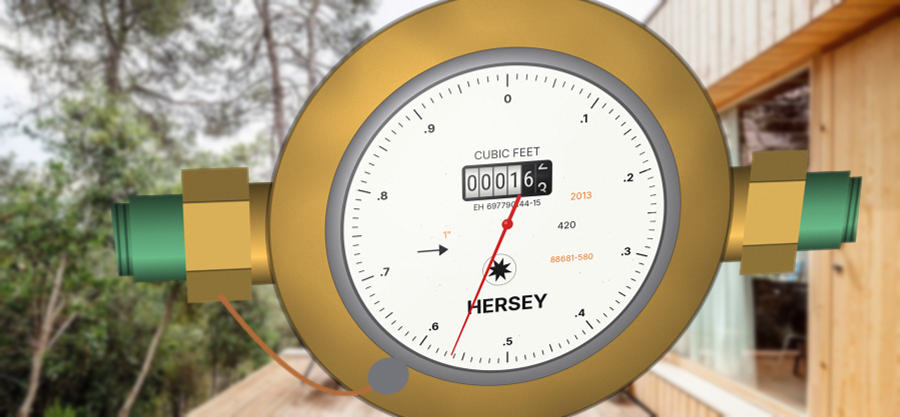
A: 162.56 ft³
